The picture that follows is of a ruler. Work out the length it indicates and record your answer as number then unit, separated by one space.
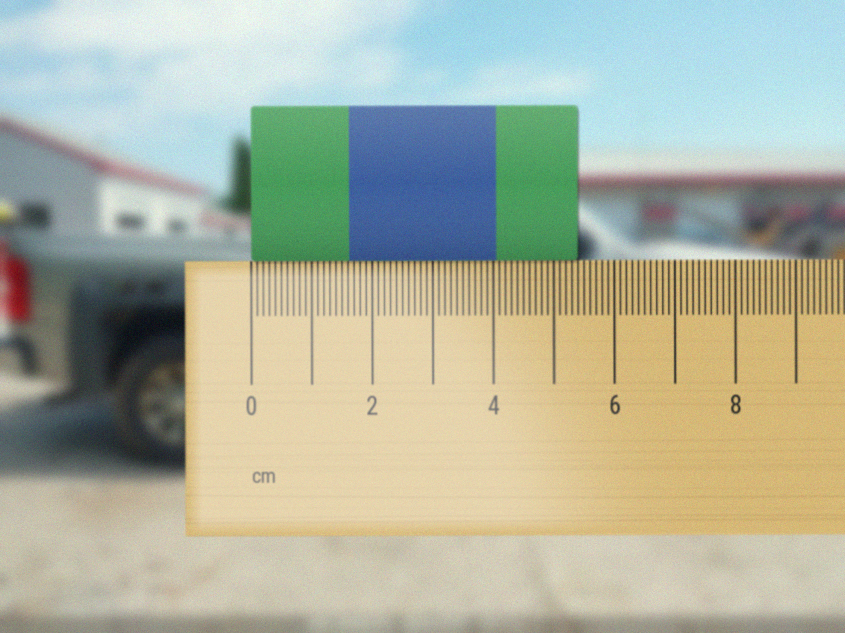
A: 5.4 cm
